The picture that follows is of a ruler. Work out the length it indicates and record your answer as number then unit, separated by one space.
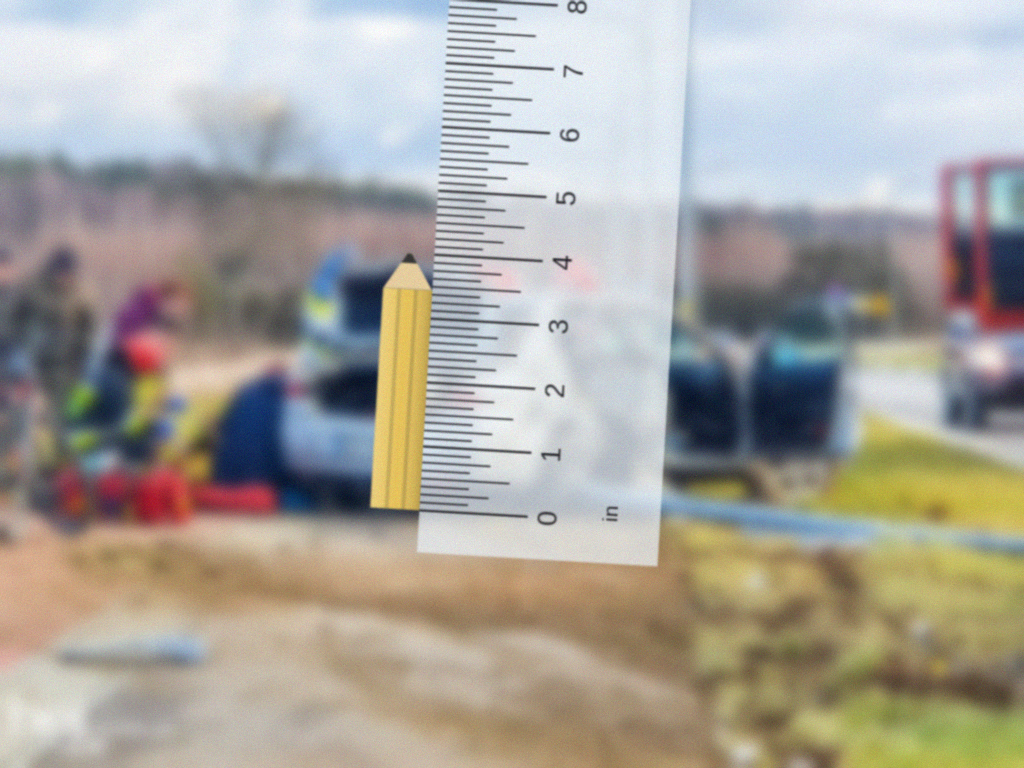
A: 4 in
